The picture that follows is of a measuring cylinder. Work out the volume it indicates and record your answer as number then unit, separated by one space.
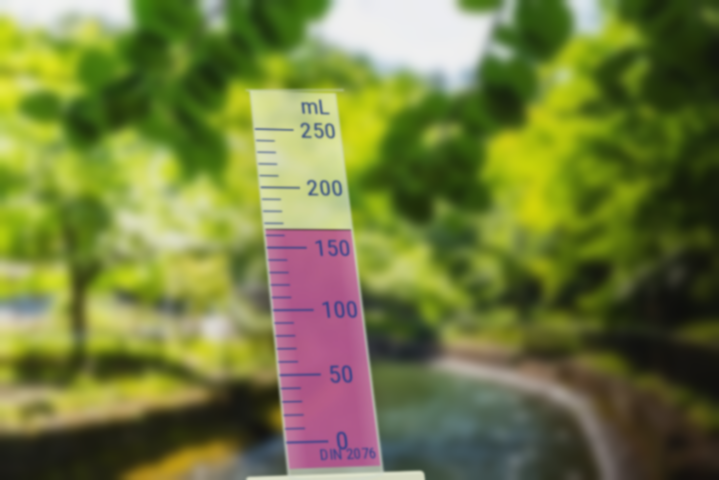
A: 165 mL
